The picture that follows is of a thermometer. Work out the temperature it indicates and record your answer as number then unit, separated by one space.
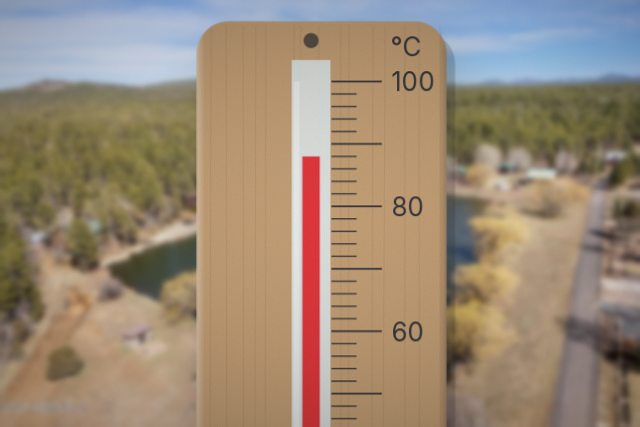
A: 88 °C
